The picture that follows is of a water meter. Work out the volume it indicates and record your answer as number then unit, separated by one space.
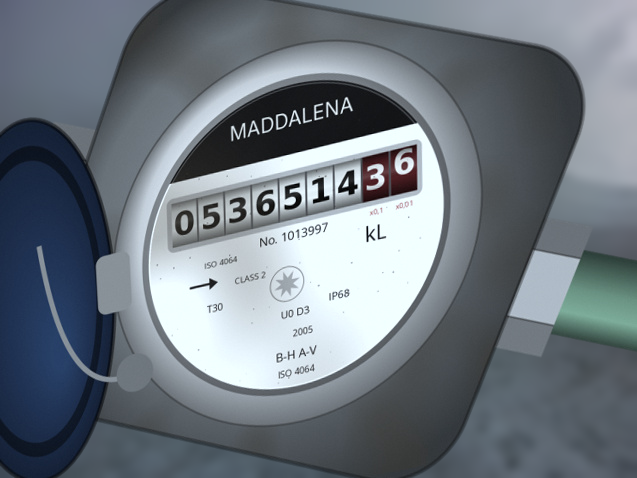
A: 536514.36 kL
